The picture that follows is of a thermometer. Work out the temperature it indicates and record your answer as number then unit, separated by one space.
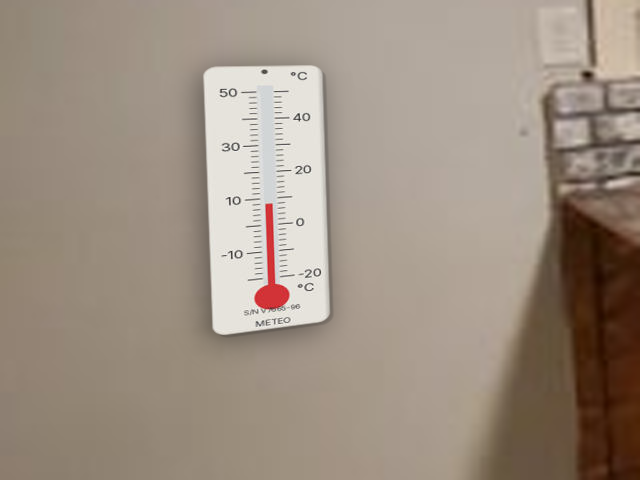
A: 8 °C
